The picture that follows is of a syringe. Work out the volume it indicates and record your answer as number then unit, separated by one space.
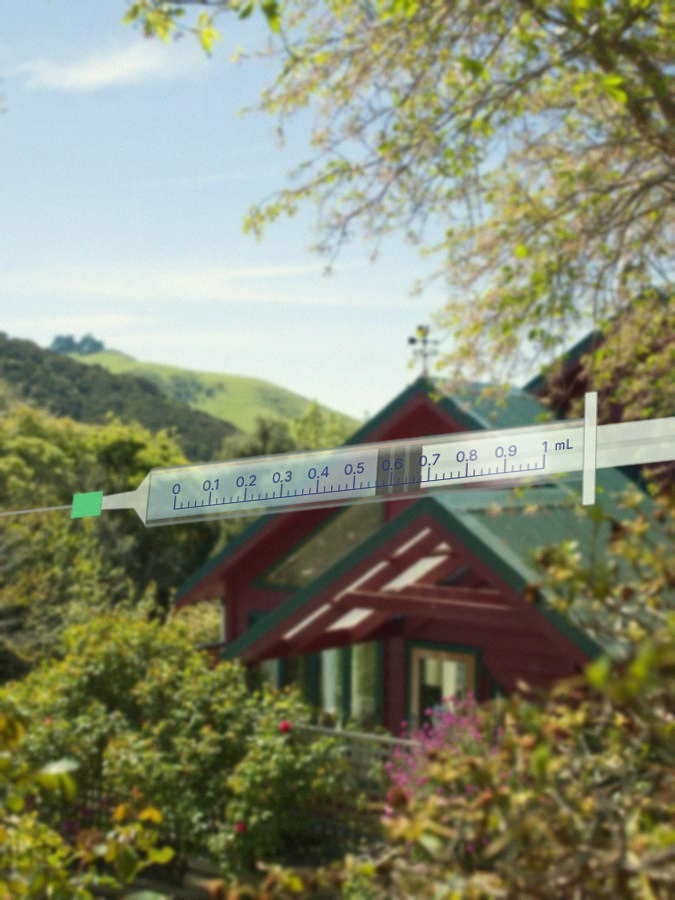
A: 0.56 mL
